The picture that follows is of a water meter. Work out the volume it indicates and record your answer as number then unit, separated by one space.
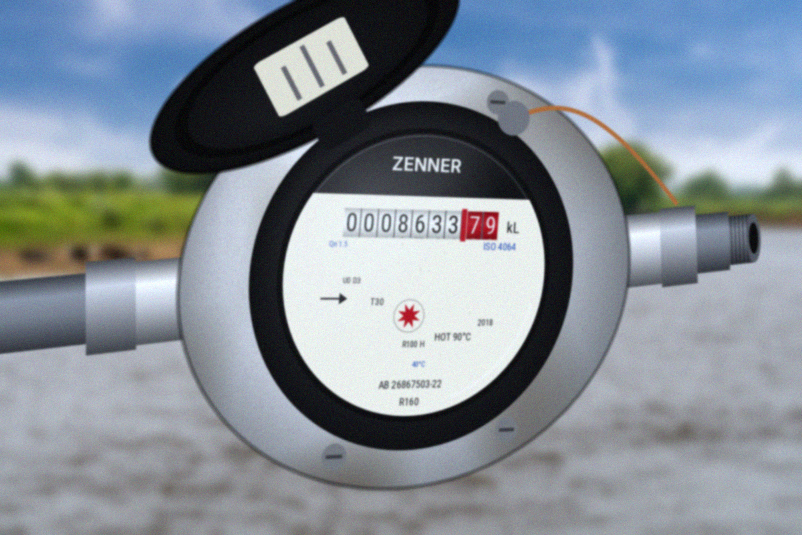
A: 8633.79 kL
